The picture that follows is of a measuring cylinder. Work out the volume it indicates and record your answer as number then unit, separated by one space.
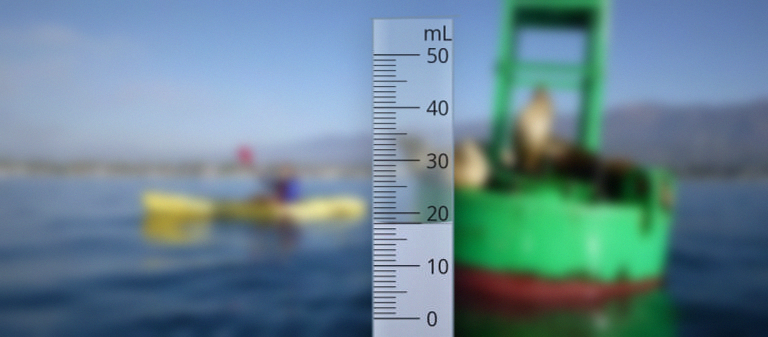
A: 18 mL
